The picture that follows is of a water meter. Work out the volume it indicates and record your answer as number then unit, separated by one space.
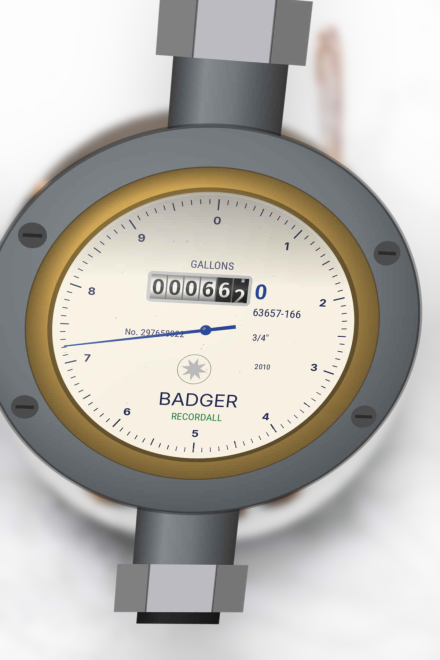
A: 6617.2 gal
